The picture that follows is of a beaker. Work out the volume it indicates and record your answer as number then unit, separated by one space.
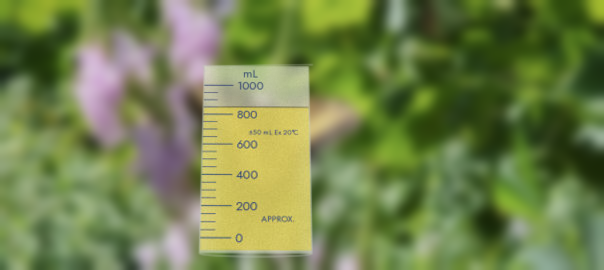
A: 850 mL
